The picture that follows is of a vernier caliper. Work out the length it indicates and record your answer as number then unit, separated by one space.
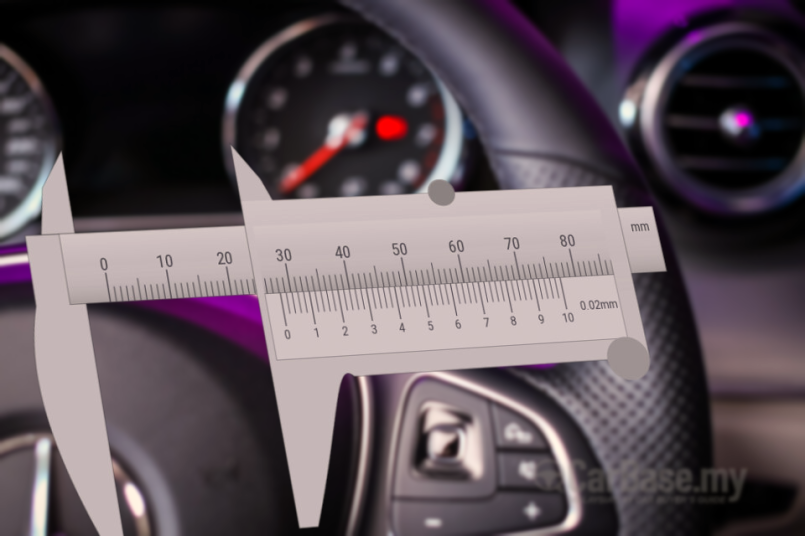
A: 28.2 mm
